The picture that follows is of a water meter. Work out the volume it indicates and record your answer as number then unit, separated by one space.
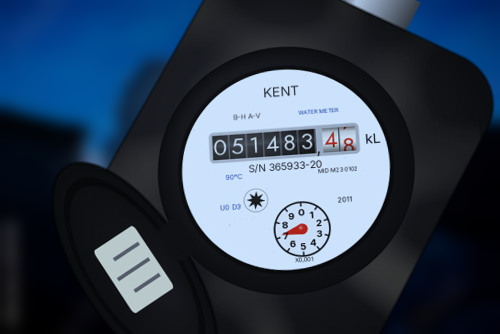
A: 51483.477 kL
